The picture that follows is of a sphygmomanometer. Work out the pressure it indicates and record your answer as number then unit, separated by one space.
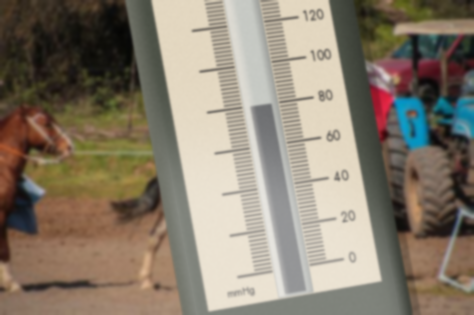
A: 80 mmHg
